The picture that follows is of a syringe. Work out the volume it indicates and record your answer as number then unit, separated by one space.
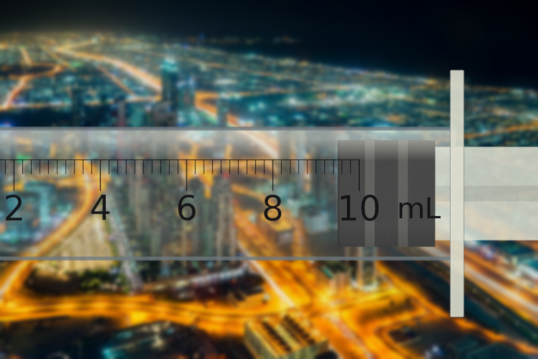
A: 9.5 mL
